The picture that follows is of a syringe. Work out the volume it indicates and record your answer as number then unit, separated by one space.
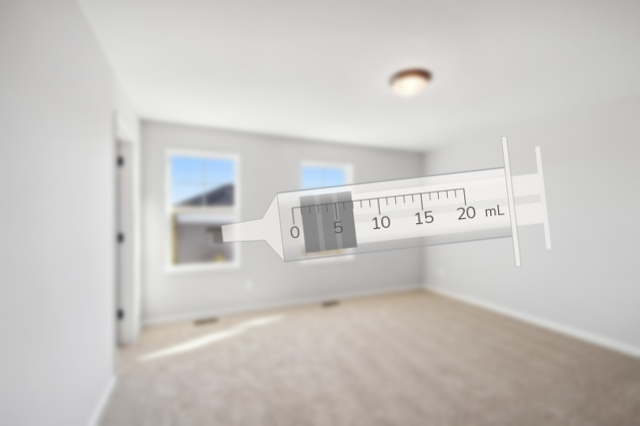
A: 1 mL
